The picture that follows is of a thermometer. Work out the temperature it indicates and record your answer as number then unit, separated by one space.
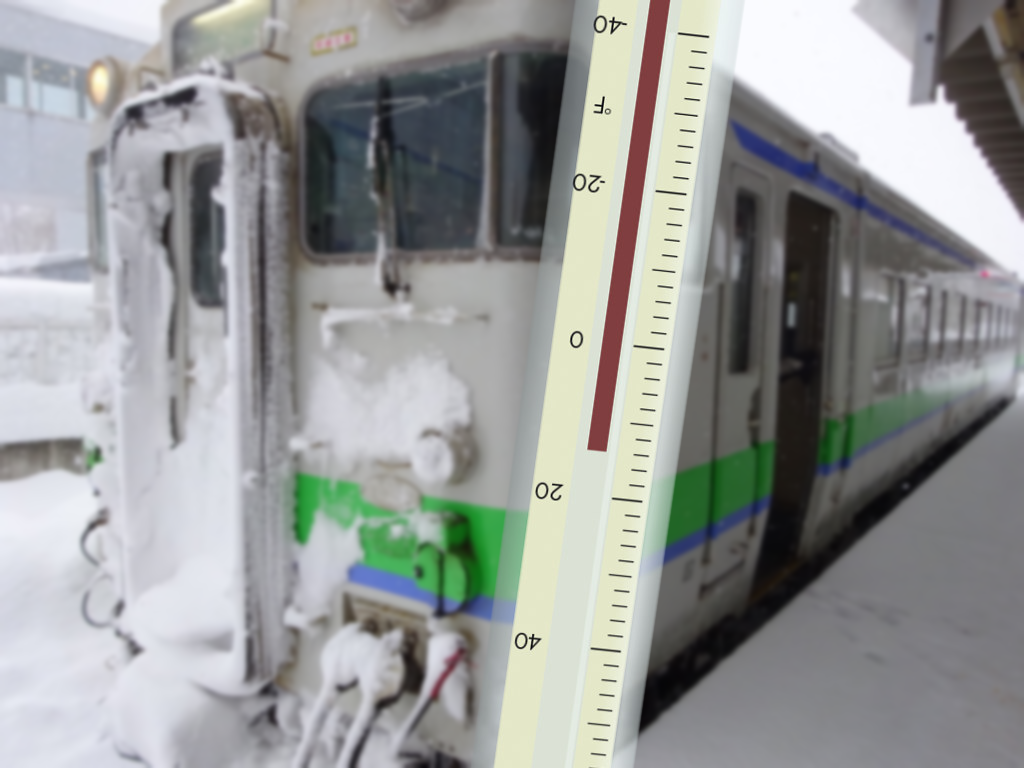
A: 14 °F
